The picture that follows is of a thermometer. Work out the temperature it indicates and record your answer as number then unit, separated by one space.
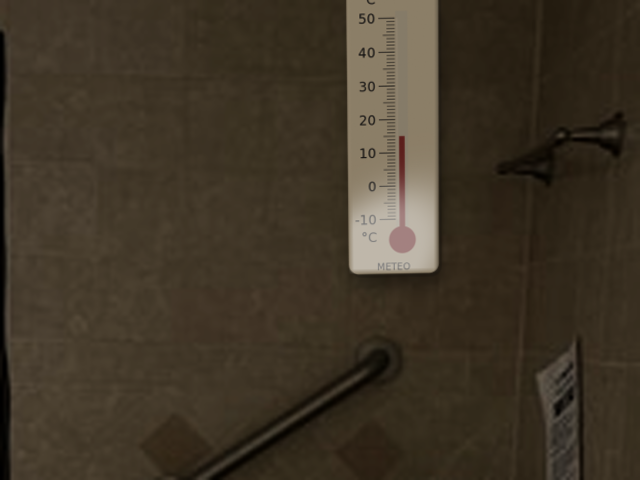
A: 15 °C
